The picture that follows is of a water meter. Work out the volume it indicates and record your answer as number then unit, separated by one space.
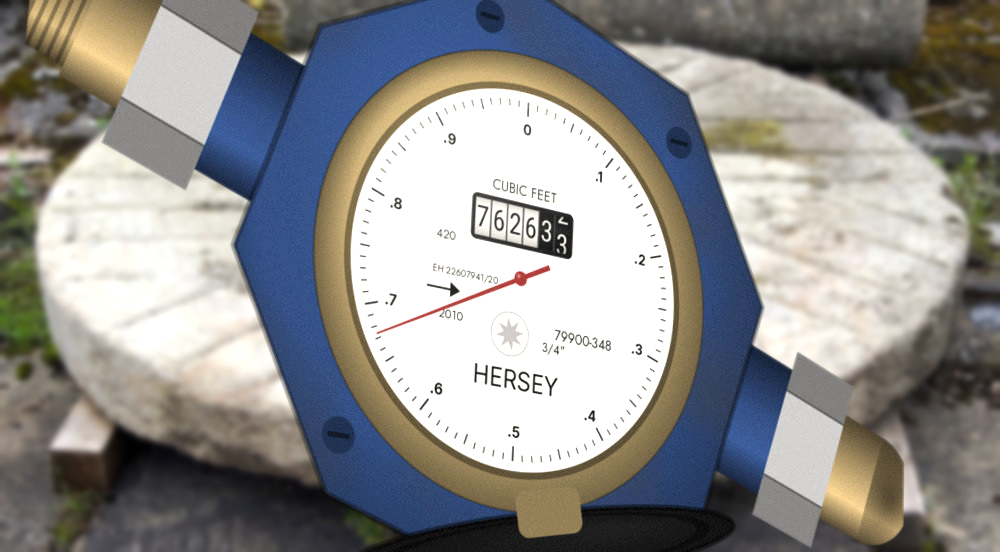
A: 762632.67 ft³
